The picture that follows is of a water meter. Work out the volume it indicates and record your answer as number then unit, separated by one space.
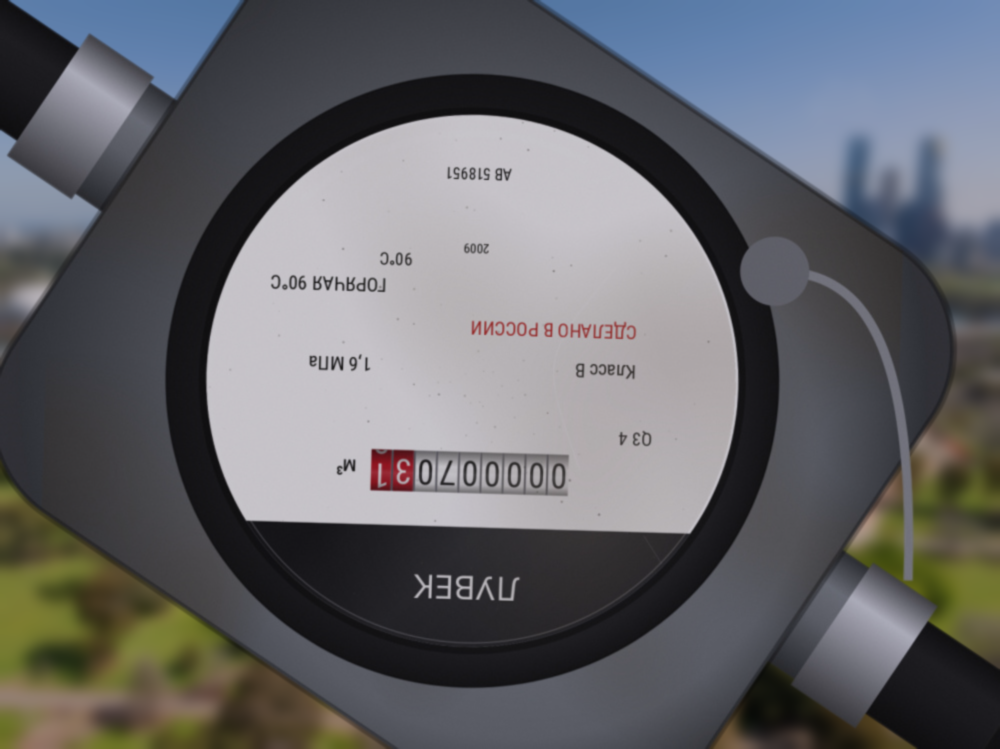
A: 70.31 m³
